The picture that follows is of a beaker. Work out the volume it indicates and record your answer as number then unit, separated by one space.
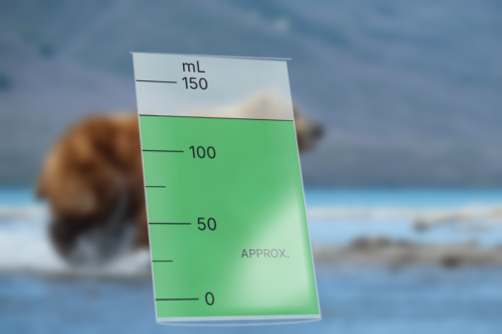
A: 125 mL
